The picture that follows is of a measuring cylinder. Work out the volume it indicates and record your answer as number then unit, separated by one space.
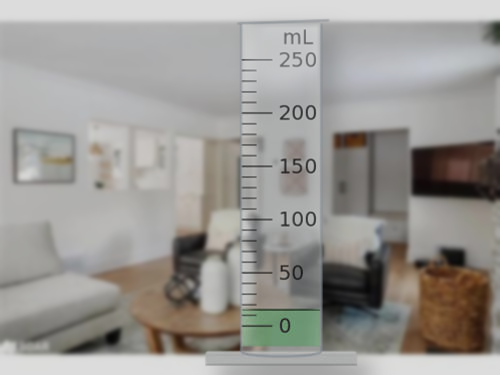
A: 15 mL
